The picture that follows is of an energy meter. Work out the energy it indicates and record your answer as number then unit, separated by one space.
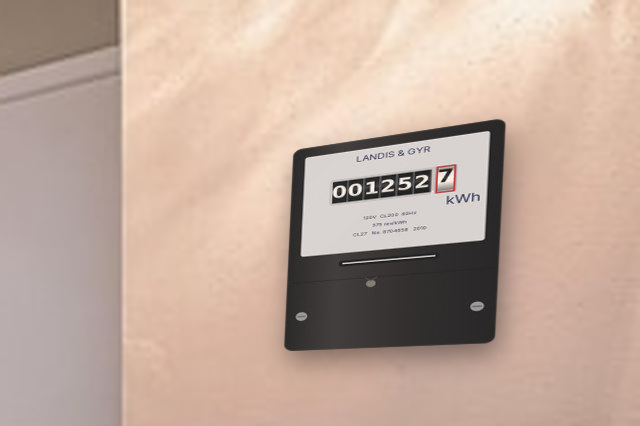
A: 1252.7 kWh
